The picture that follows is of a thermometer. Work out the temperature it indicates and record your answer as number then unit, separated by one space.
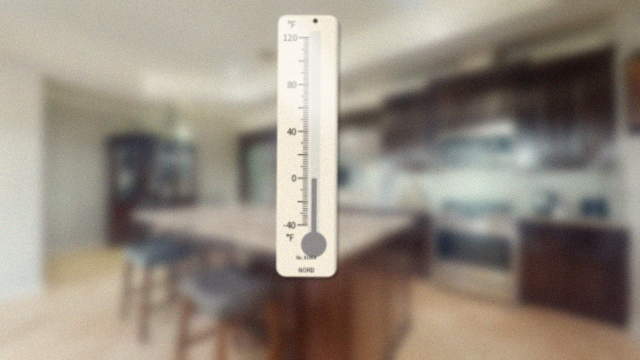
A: 0 °F
